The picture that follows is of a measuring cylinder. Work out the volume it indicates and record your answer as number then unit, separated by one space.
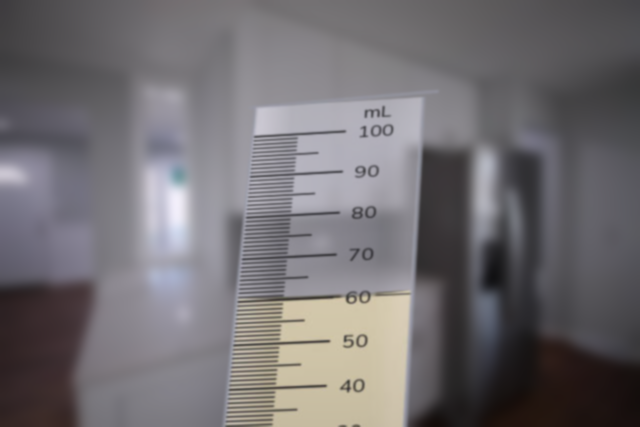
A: 60 mL
